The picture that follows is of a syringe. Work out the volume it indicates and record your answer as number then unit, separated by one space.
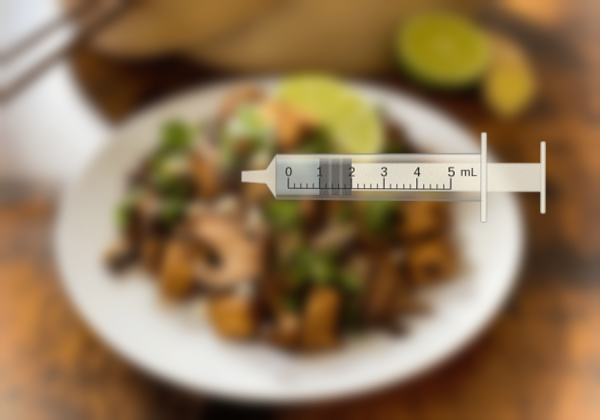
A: 1 mL
